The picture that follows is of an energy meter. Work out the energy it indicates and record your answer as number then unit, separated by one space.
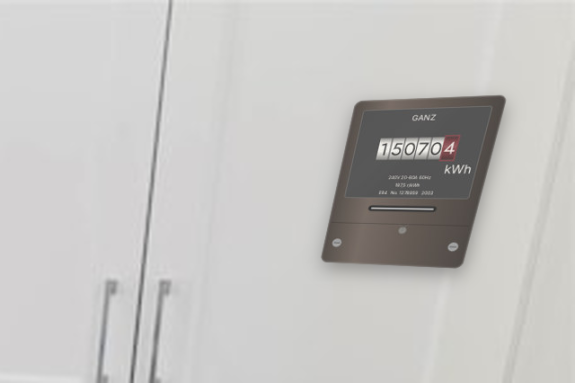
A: 15070.4 kWh
